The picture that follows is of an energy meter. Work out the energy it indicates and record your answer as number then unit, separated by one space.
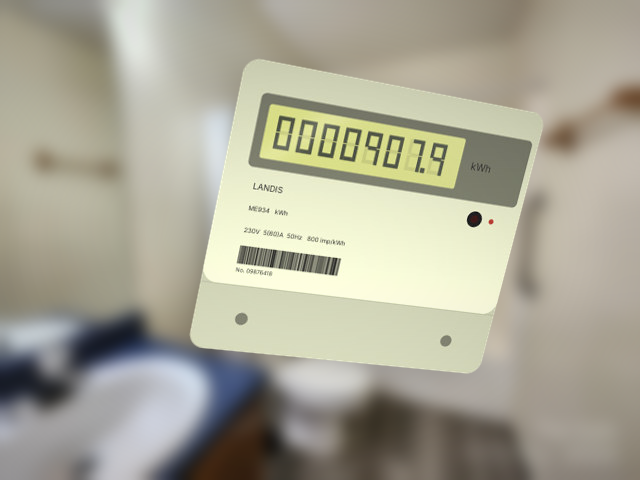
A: 907.9 kWh
